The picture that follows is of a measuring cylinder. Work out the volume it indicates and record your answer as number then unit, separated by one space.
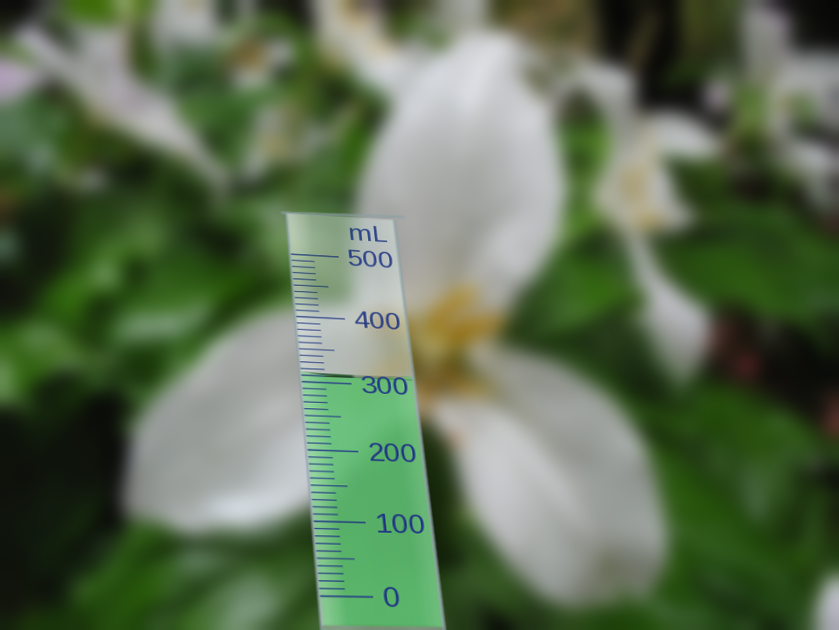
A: 310 mL
